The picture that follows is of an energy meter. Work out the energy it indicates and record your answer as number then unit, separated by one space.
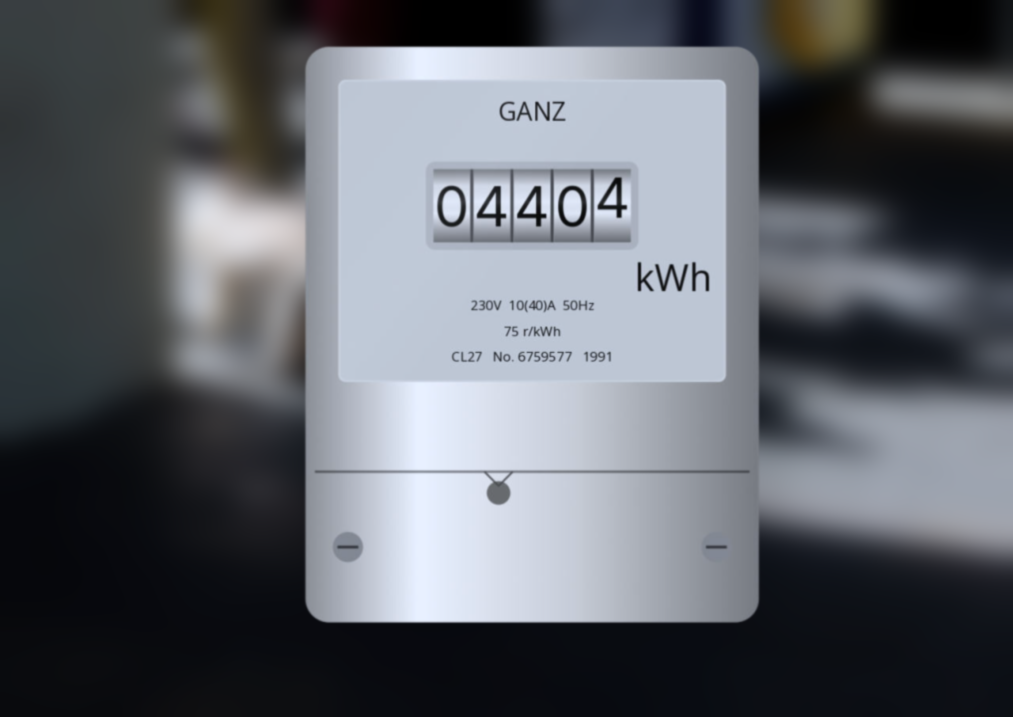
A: 4404 kWh
